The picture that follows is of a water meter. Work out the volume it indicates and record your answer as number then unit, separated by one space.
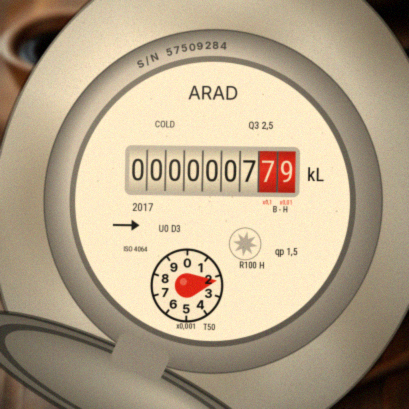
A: 7.792 kL
